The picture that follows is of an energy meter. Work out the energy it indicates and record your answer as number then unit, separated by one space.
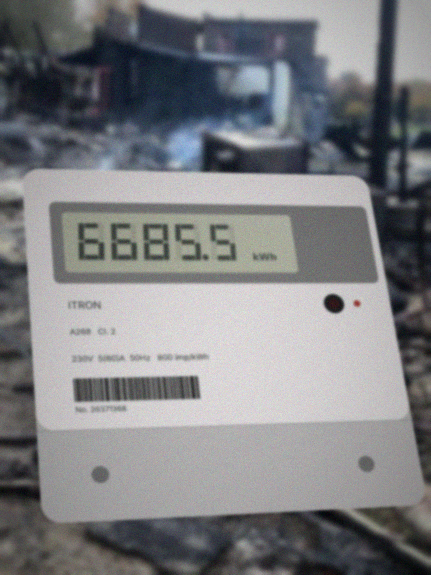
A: 6685.5 kWh
